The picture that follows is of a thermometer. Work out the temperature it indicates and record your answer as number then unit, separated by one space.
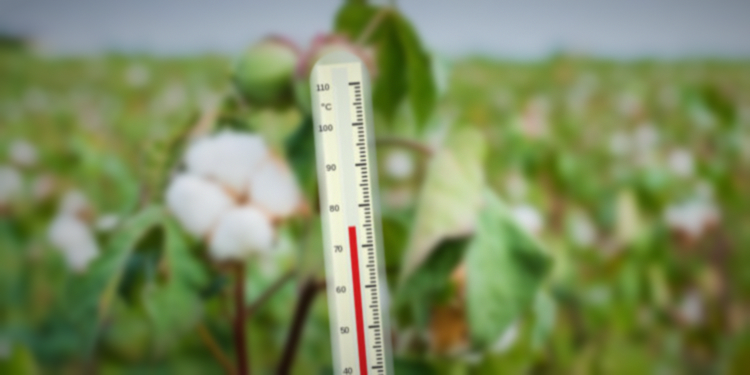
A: 75 °C
